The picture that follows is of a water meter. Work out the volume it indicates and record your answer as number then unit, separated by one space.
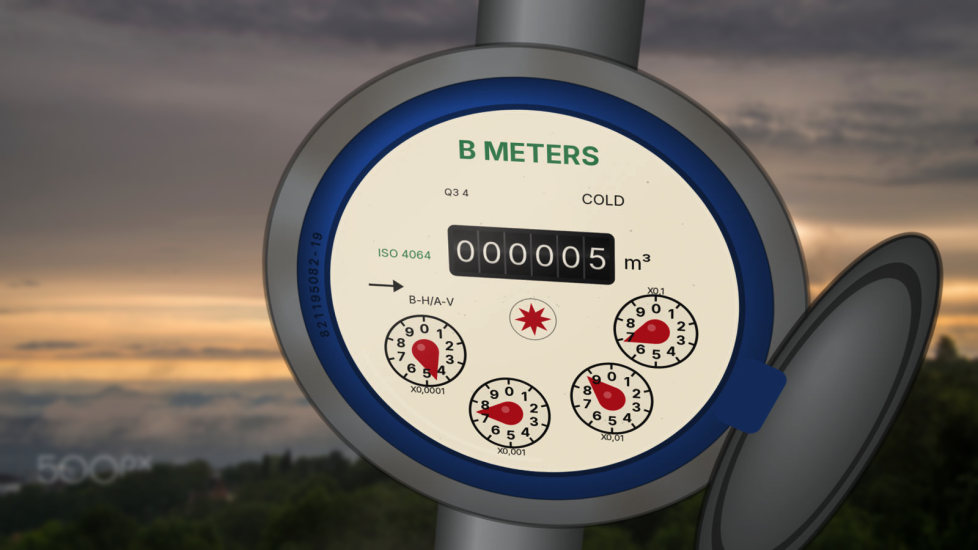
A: 5.6874 m³
